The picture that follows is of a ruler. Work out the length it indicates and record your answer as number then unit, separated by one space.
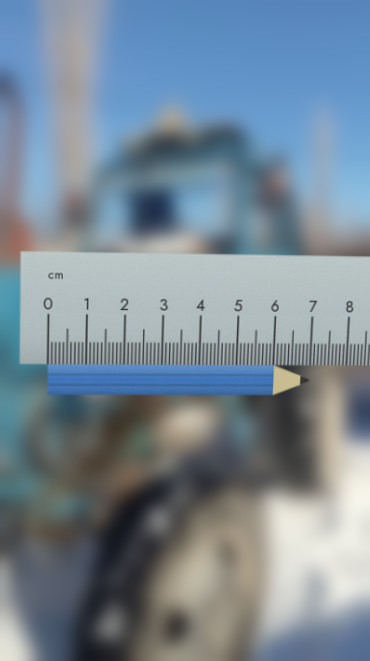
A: 7 cm
